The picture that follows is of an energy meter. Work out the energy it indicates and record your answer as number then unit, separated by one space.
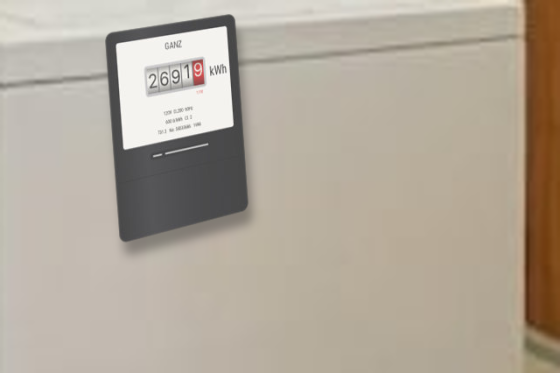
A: 2691.9 kWh
